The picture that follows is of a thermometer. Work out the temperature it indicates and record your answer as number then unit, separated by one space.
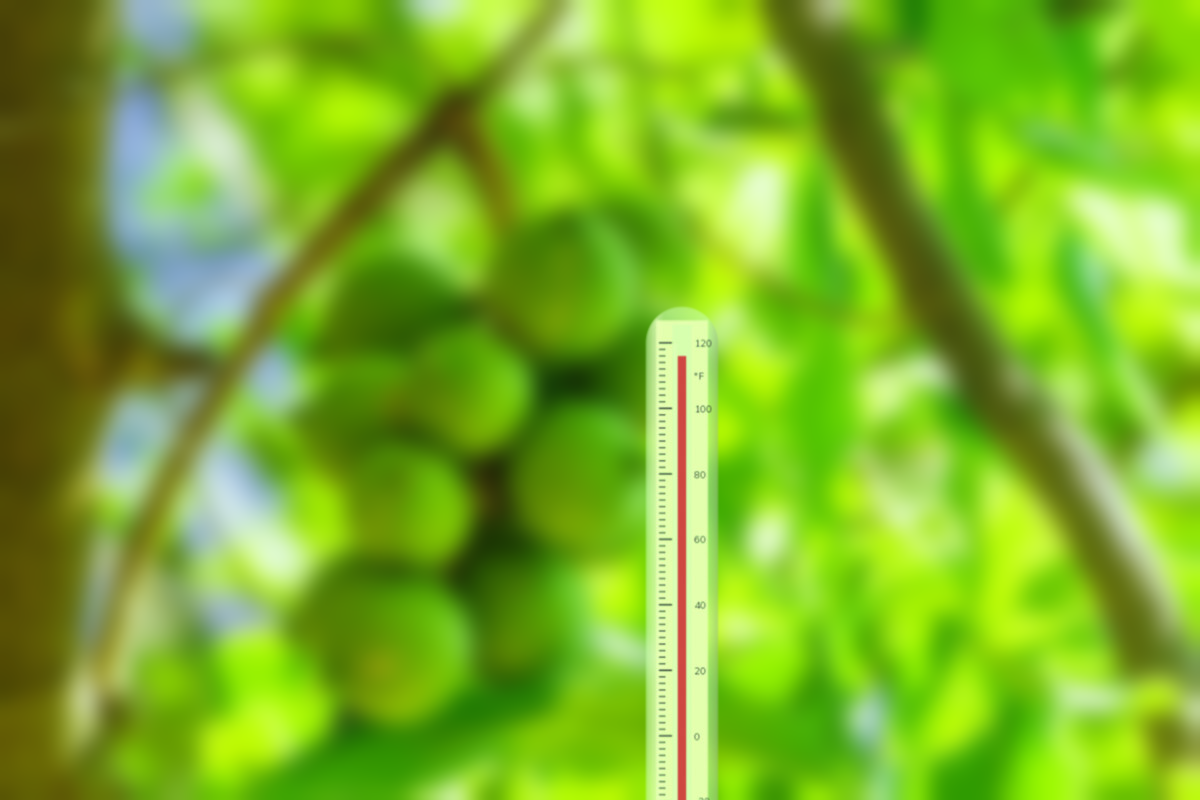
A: 116 °F
